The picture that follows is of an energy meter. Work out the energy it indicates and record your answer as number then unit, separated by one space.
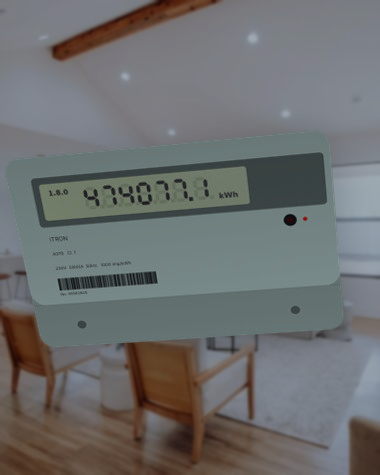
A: 474077.1 kWh
